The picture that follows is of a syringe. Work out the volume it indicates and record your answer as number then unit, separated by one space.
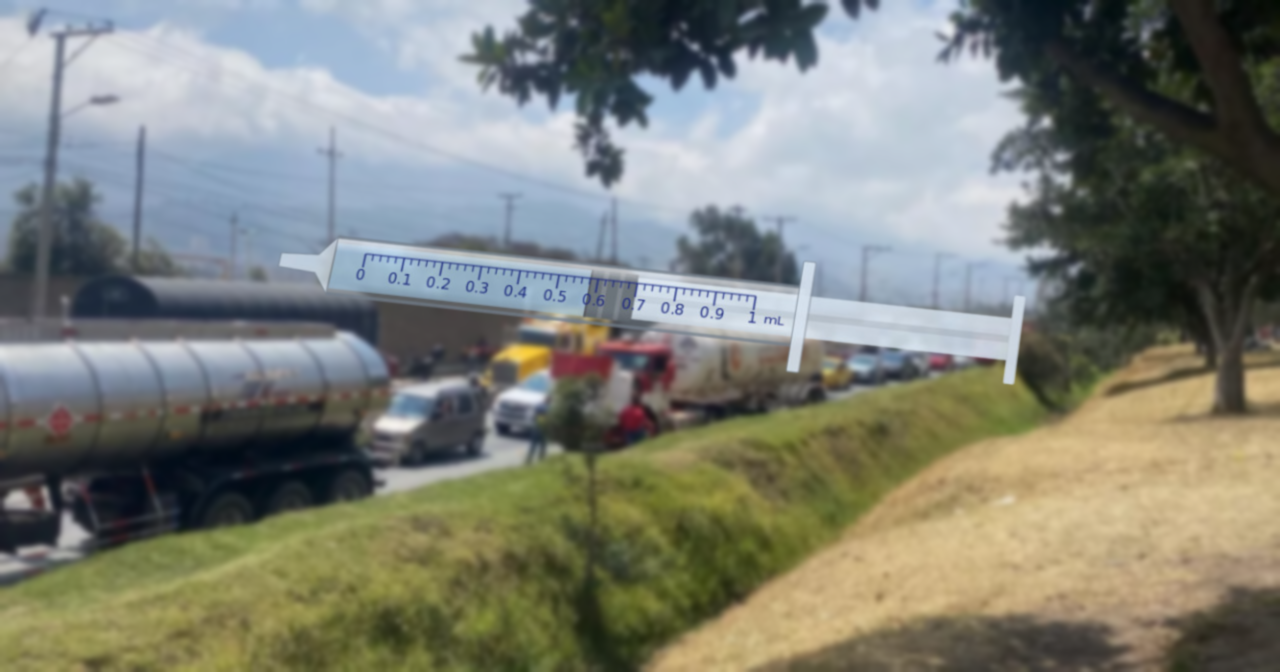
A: 0.58 mL
